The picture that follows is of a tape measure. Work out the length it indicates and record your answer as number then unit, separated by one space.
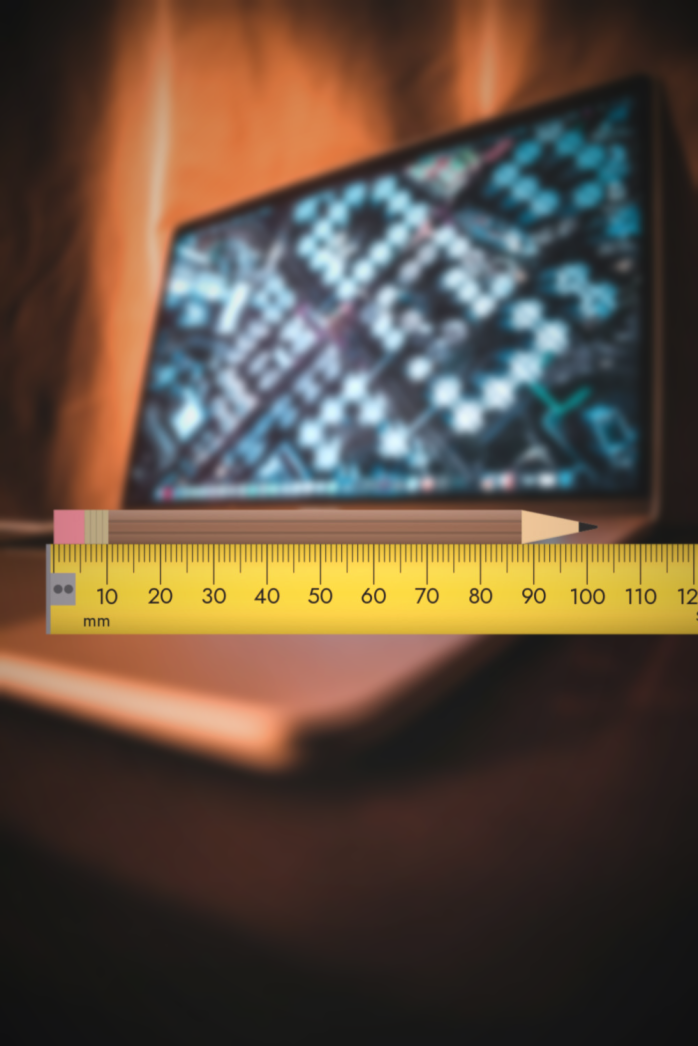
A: 102 mm
